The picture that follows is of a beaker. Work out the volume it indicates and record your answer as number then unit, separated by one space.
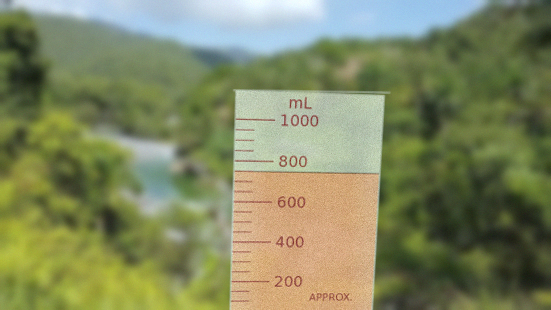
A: 750 mL
